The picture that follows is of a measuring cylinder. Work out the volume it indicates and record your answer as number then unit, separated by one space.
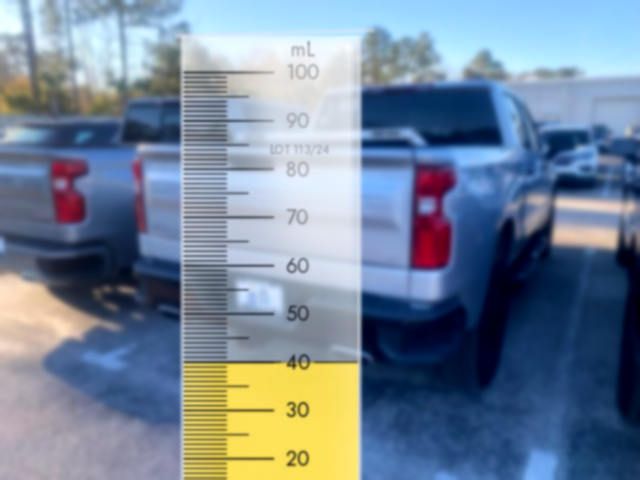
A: 40 mL
